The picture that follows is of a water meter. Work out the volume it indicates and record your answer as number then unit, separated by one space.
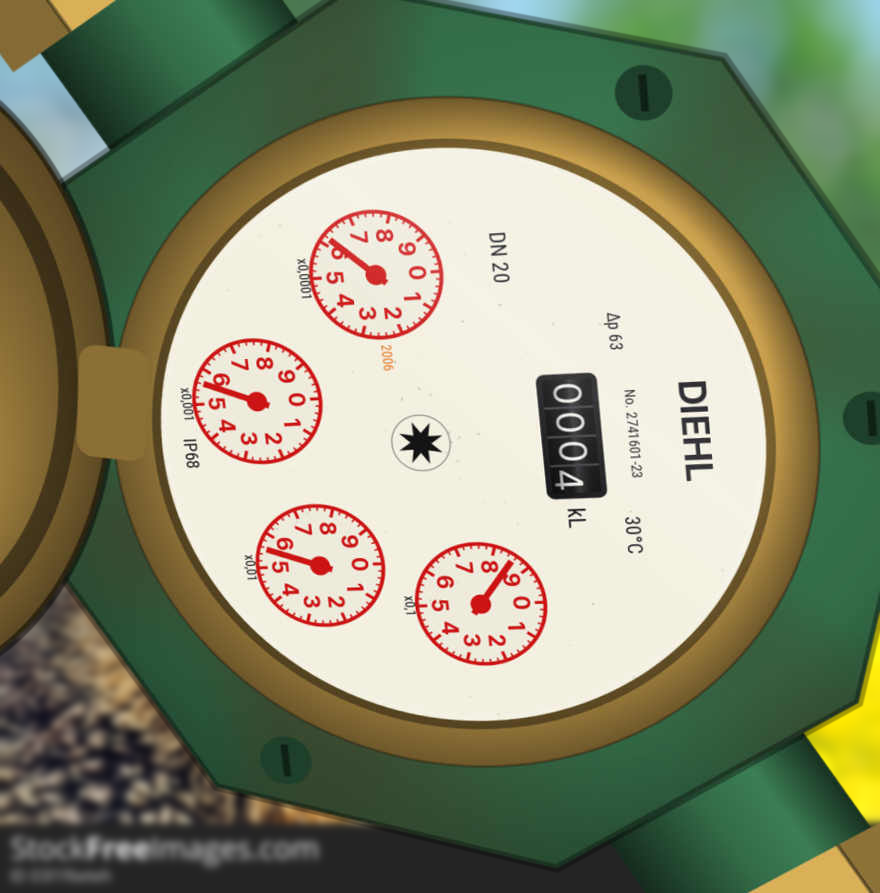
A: 3.8556 kL
